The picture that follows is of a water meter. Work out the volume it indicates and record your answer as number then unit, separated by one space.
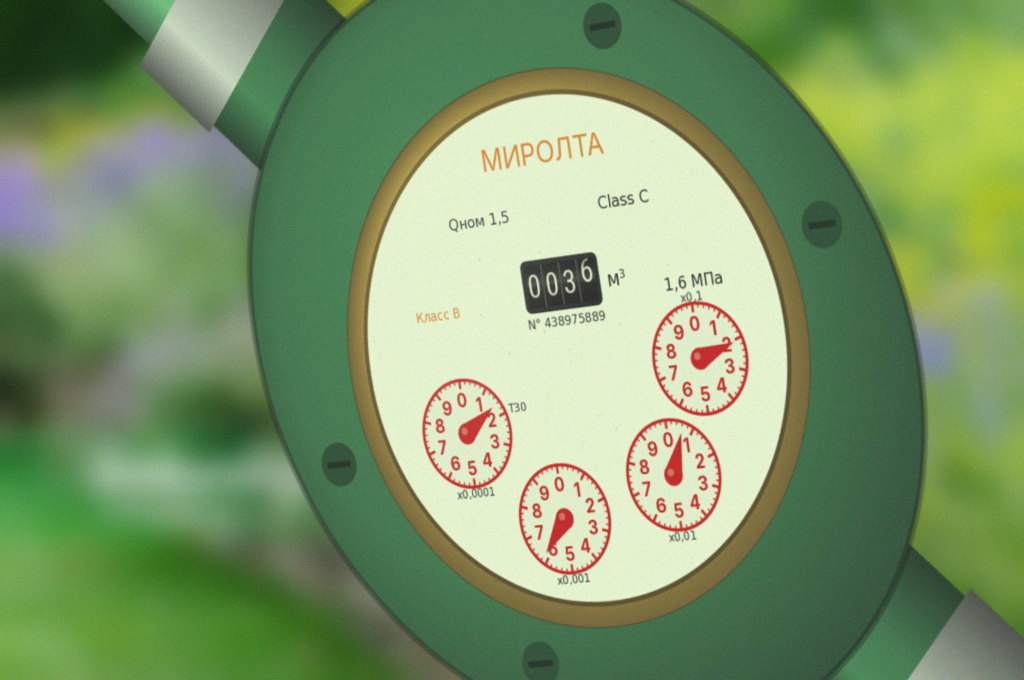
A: 36.2061 m³
